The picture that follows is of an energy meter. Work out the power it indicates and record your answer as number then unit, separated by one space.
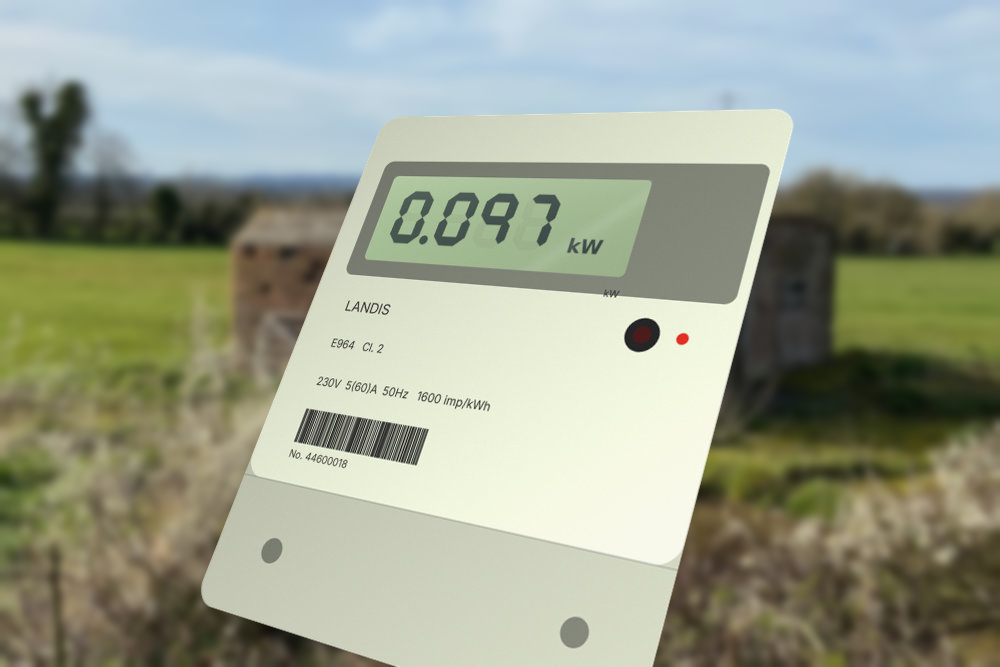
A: 0.097 kW
